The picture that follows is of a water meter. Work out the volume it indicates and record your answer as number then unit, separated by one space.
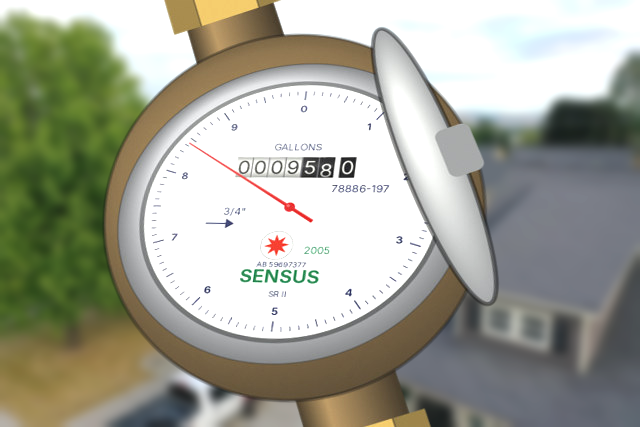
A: 9578.4 gal
